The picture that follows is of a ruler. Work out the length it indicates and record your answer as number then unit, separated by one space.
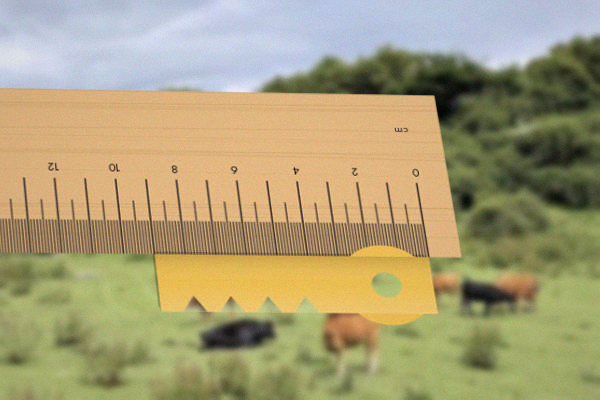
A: 9 cm
